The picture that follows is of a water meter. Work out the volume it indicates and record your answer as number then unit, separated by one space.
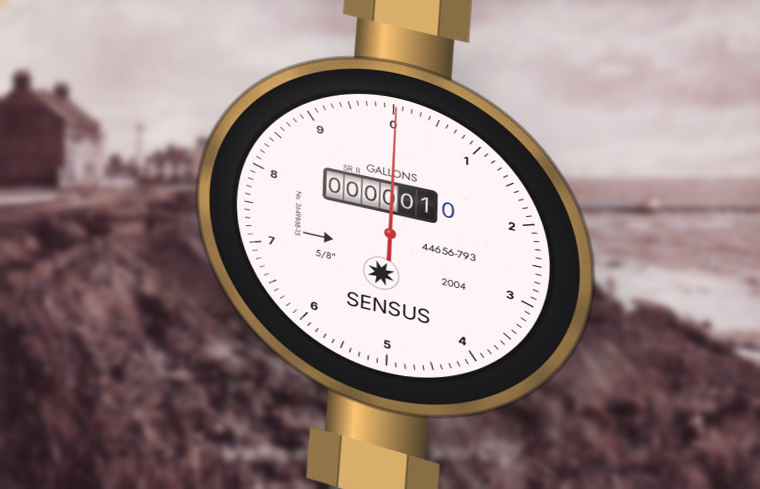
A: 10.0 gal
